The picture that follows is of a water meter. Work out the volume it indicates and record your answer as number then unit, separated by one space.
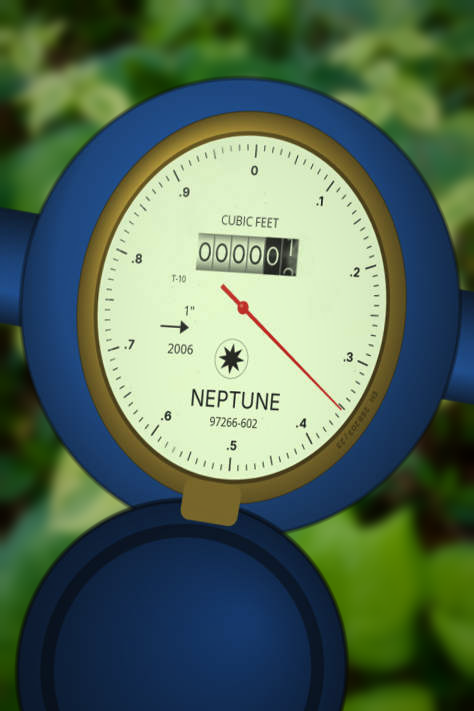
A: 1.35 ft³
